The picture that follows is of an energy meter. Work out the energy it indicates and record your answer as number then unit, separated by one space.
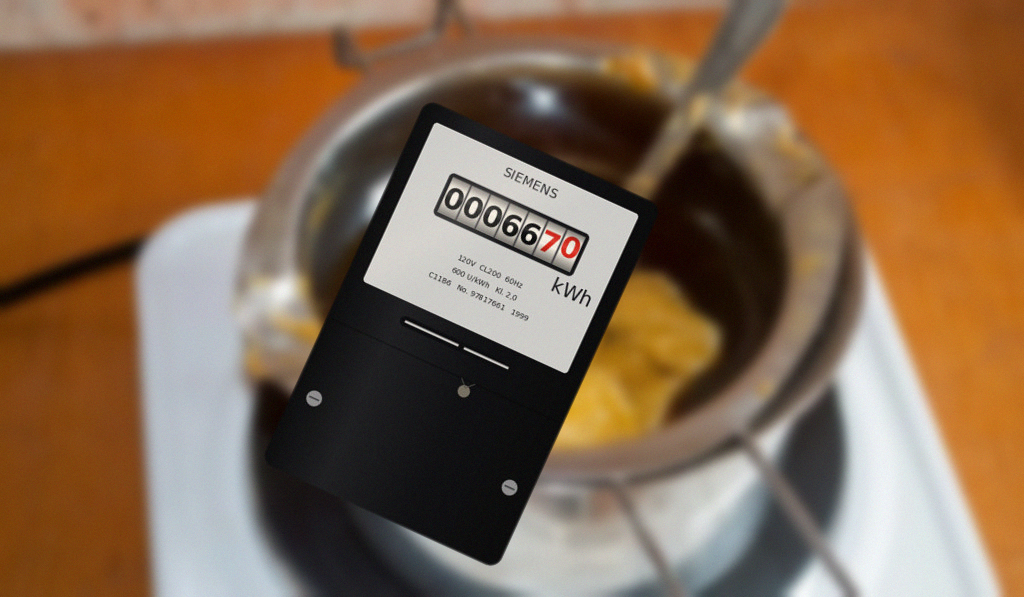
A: 66.70 kWh
